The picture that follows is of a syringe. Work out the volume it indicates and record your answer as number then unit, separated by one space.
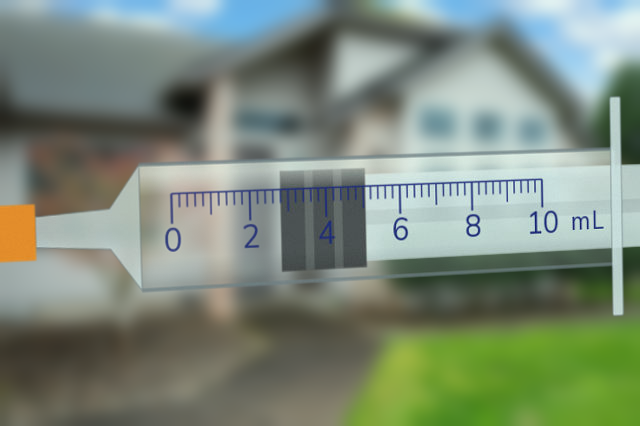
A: 2.8 mL
